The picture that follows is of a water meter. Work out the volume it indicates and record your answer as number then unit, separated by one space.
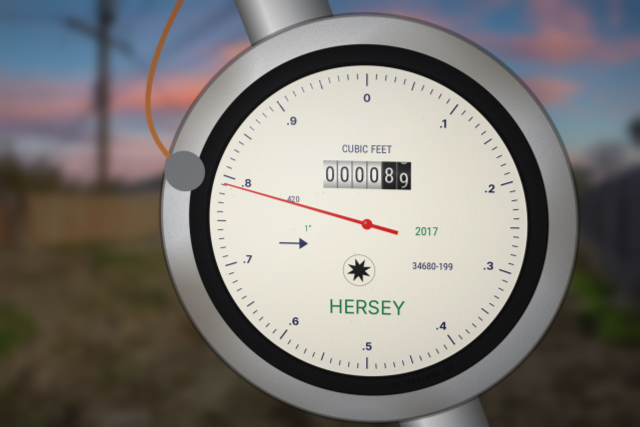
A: 88.79 ft³
